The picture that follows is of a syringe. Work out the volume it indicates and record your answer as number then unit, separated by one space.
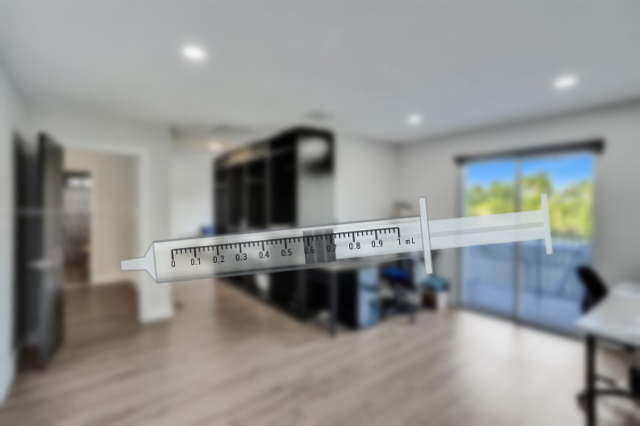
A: 0.58 mL
